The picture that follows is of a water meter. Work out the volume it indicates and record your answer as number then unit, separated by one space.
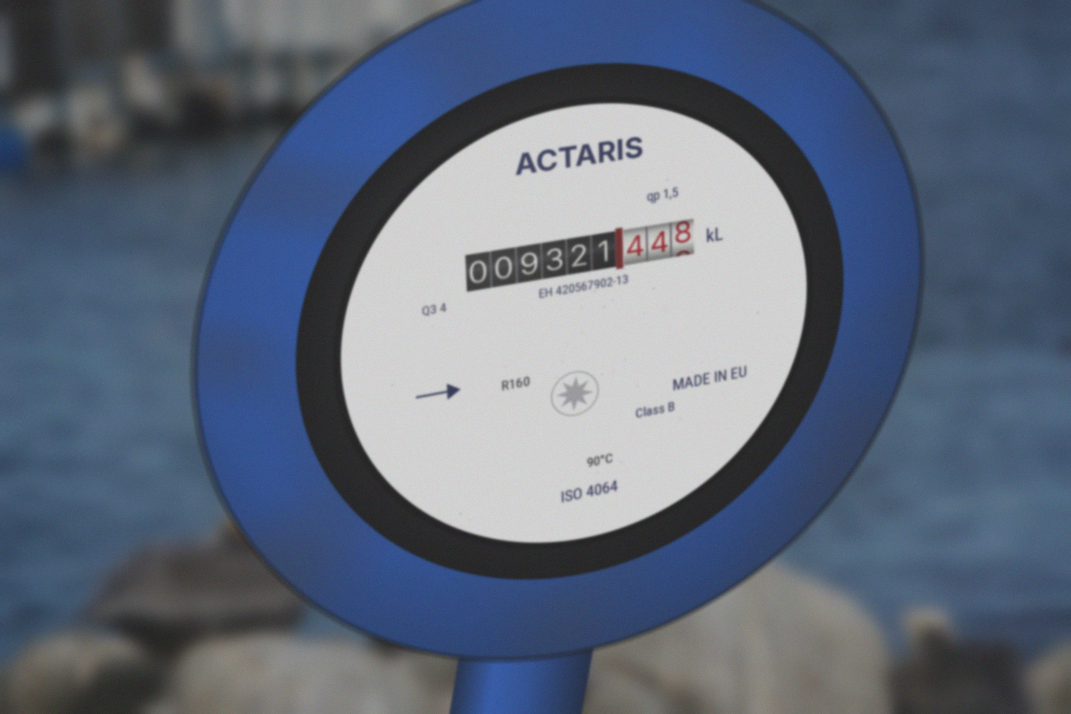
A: 9321.448 kL
